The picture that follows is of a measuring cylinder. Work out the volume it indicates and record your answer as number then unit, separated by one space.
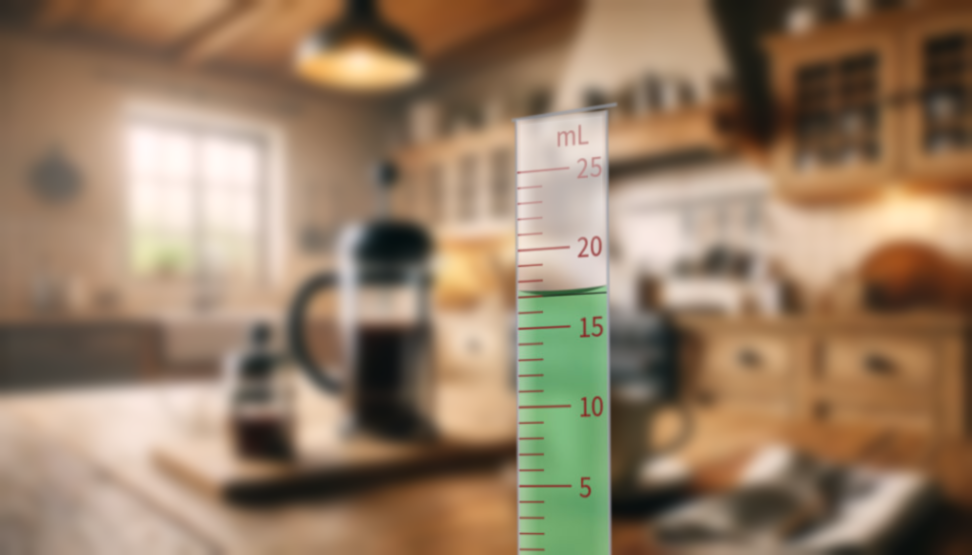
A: 17 mL
